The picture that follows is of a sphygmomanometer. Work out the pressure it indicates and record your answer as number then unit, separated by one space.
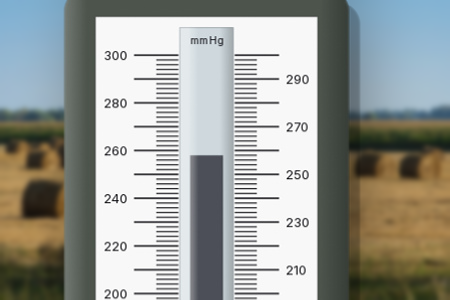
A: 258 mmHg
